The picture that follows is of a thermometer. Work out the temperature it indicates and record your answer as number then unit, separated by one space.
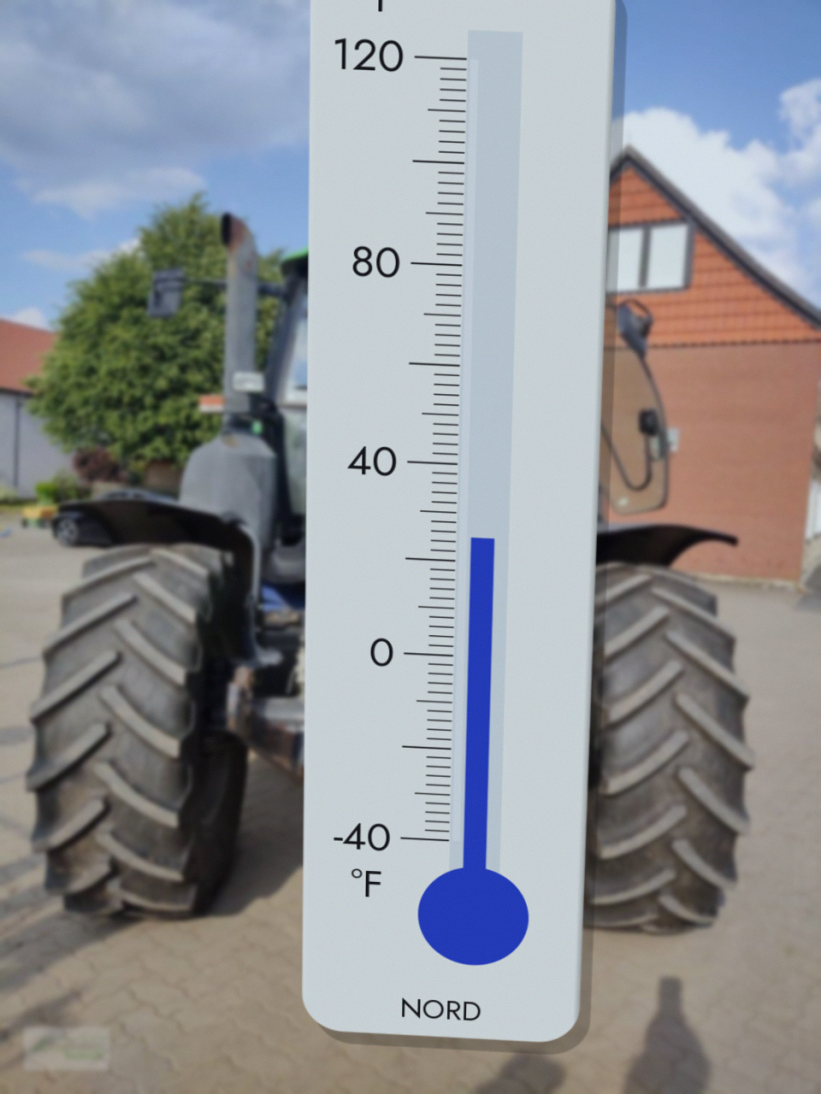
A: 25 °F
